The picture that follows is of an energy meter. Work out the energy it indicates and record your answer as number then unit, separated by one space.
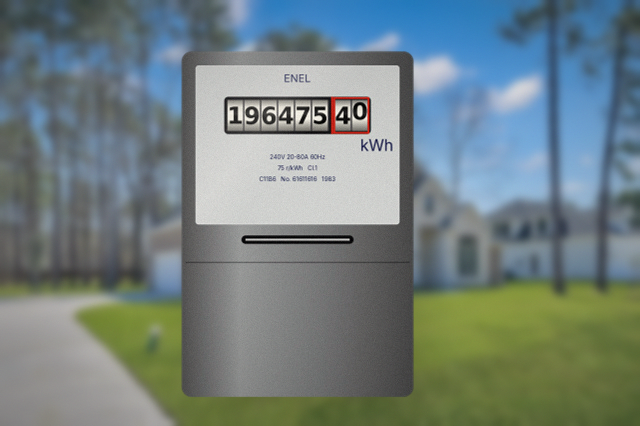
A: 196475.40 kWh
